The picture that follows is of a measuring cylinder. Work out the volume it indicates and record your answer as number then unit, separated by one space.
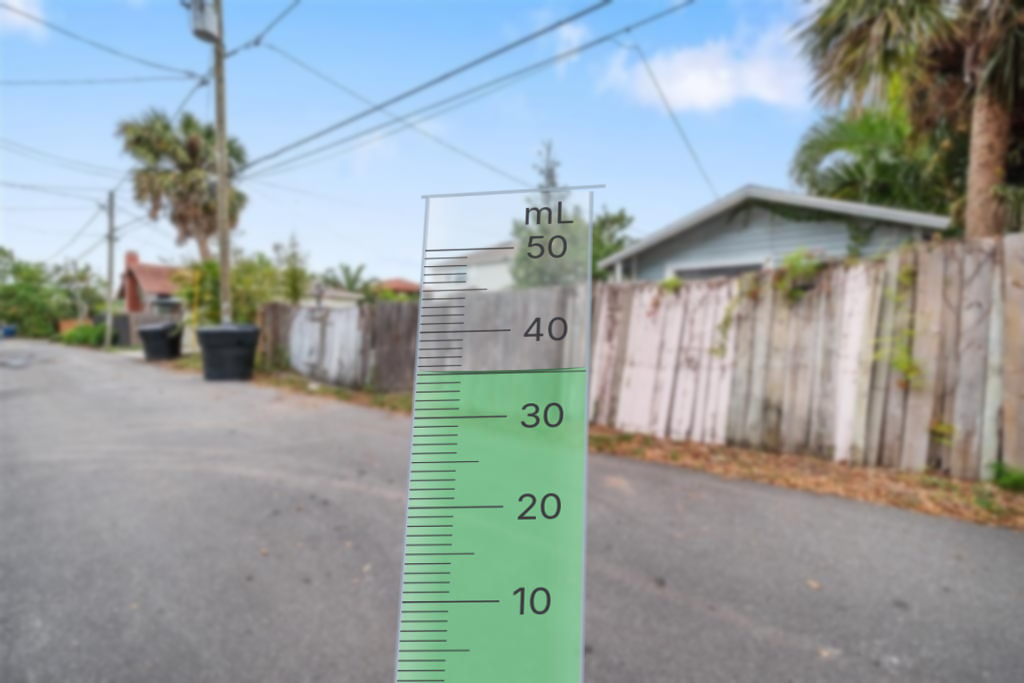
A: 35 mL
